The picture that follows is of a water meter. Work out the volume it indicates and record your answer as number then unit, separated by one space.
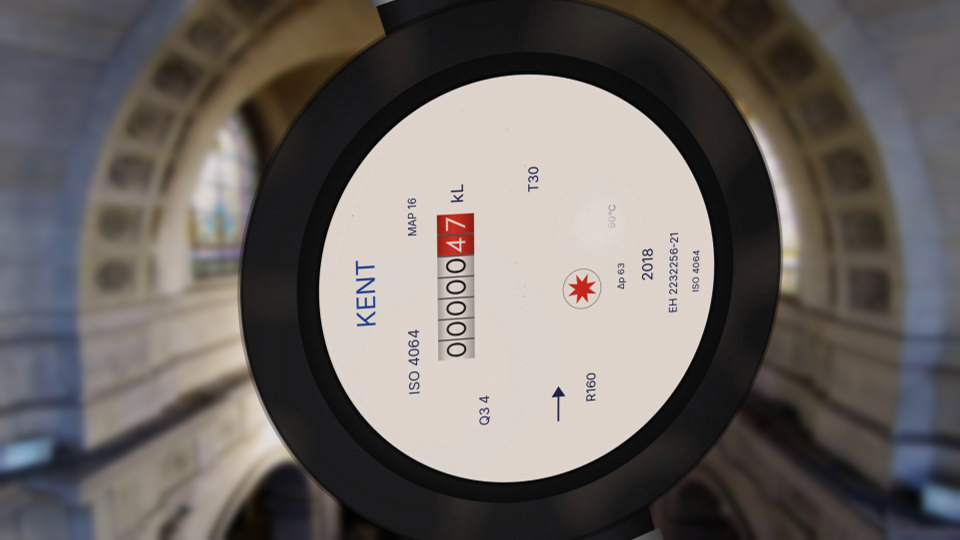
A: 0.47 kL
